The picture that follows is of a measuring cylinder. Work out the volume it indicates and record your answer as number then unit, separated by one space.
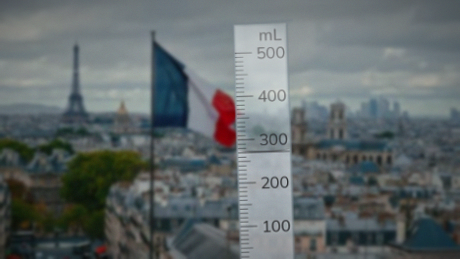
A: 270 mL
